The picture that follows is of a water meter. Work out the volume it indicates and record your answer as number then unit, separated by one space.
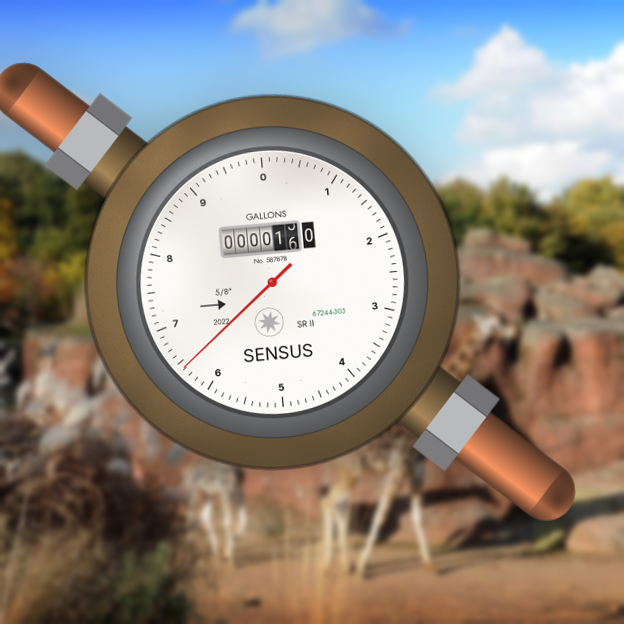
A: 156.4 gal
